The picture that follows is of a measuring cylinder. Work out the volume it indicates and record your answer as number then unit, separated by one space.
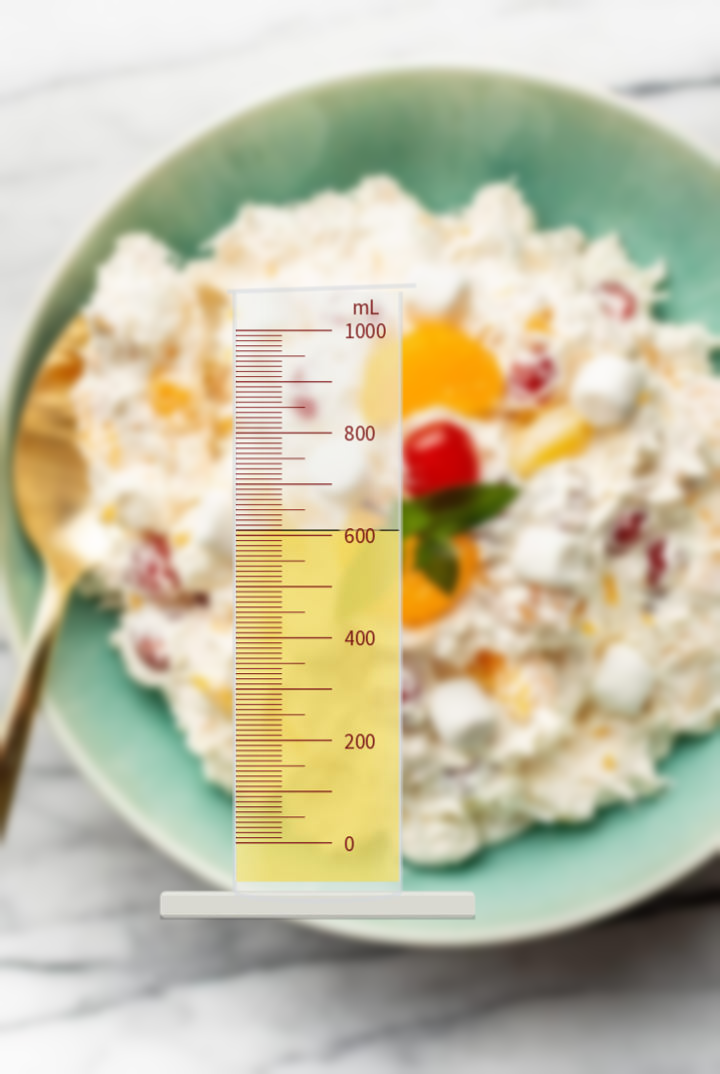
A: 610 mL
